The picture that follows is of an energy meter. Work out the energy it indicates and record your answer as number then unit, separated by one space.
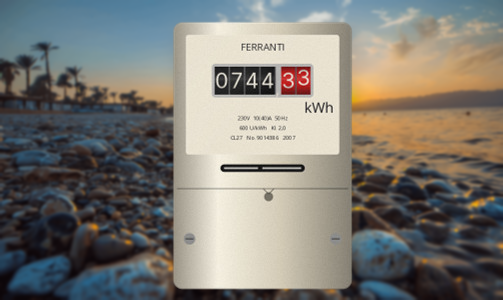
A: 744.33 kWh
